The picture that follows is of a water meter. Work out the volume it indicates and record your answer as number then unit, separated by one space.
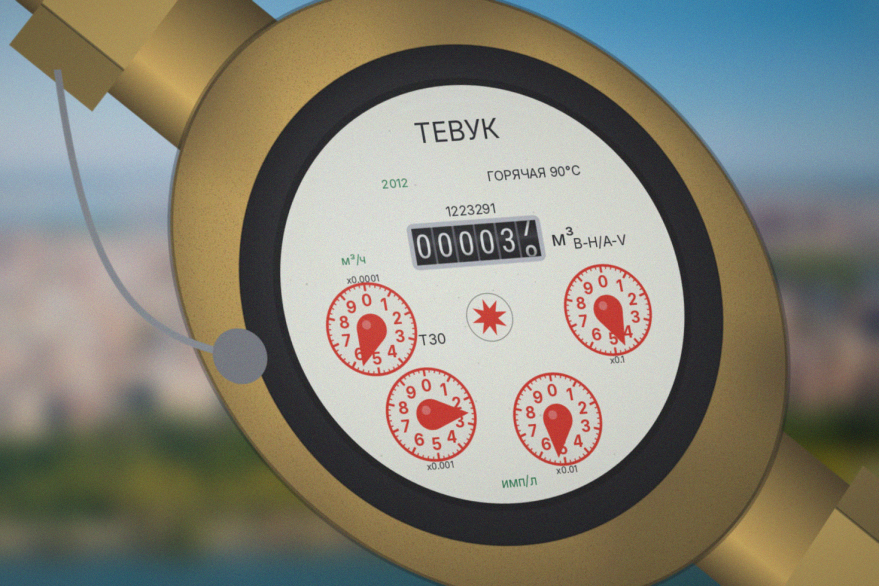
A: 37.4525 m³
